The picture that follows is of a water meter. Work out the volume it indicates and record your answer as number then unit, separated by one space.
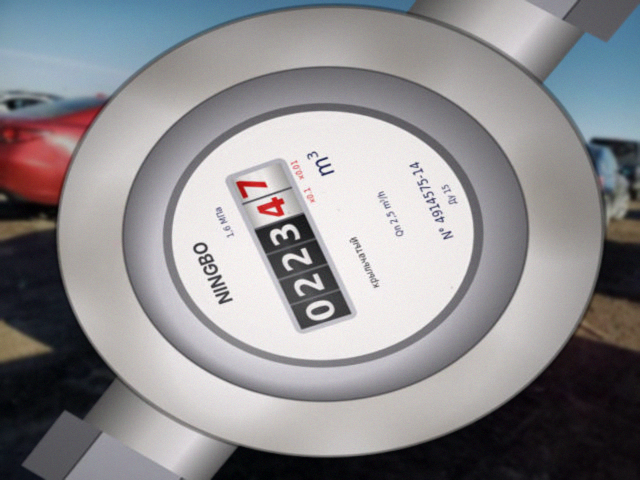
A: 223.47 m³
